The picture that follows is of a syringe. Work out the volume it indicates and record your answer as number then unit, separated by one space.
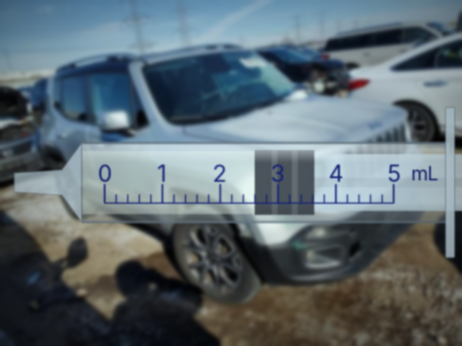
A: 2.6 mL
